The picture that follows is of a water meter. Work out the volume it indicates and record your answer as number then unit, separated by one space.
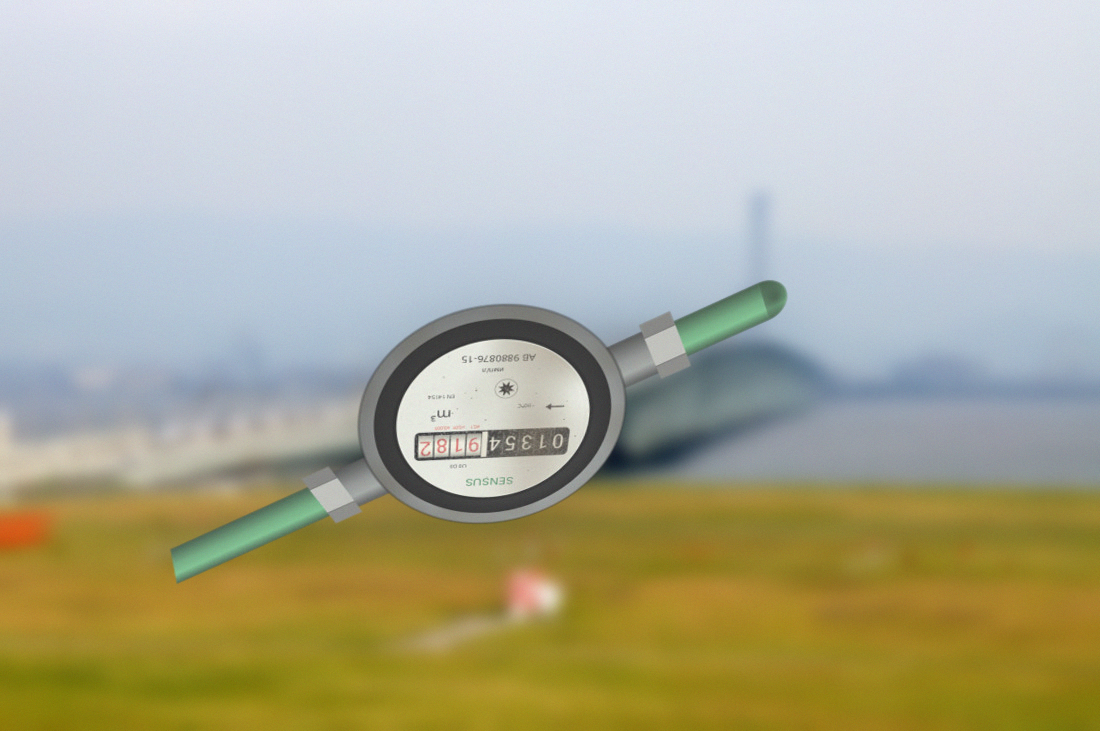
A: 1354.9182 m³
